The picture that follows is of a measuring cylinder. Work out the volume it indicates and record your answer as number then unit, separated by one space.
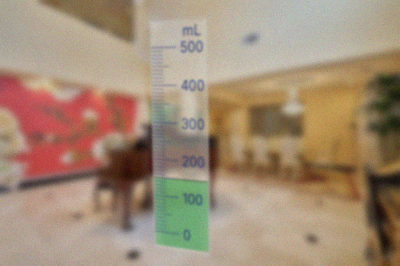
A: 150 mL
